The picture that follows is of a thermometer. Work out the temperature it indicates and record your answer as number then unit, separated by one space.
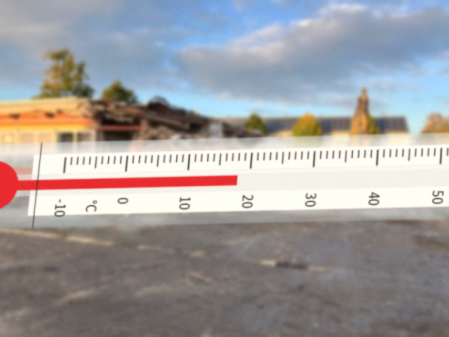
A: 18 °C
